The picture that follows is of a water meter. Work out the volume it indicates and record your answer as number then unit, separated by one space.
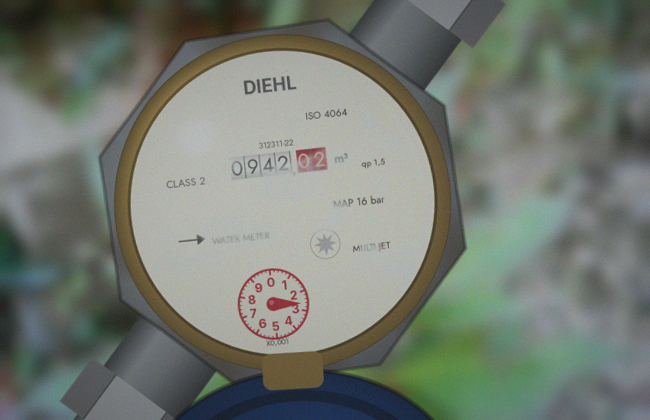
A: 942.022 m³
